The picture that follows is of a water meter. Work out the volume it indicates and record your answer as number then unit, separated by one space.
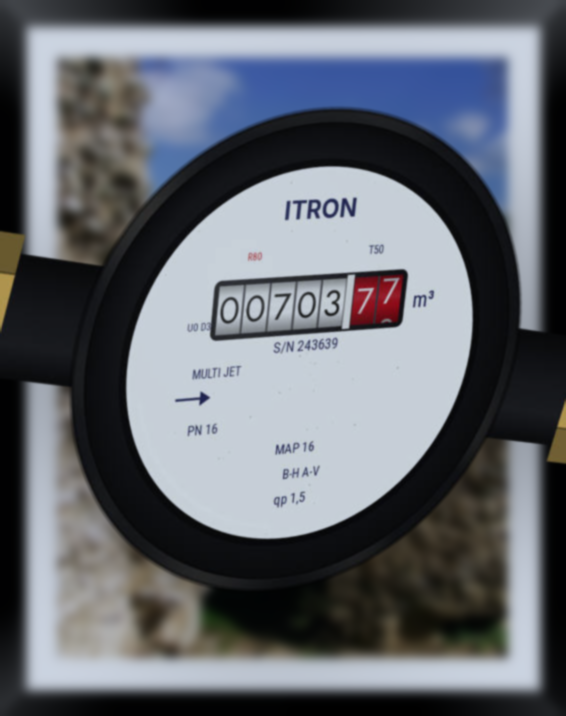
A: 703.77 m³
